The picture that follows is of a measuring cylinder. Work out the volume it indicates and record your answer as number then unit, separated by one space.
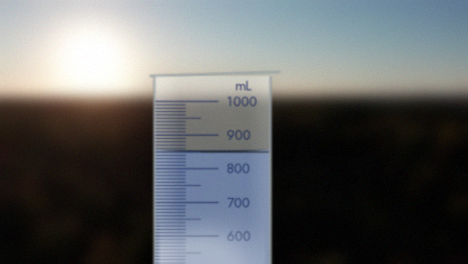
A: 850 mL
